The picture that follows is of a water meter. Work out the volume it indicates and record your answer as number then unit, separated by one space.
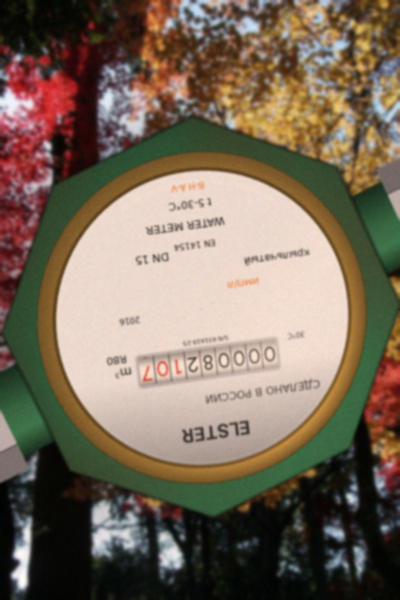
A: 82.107 m³
